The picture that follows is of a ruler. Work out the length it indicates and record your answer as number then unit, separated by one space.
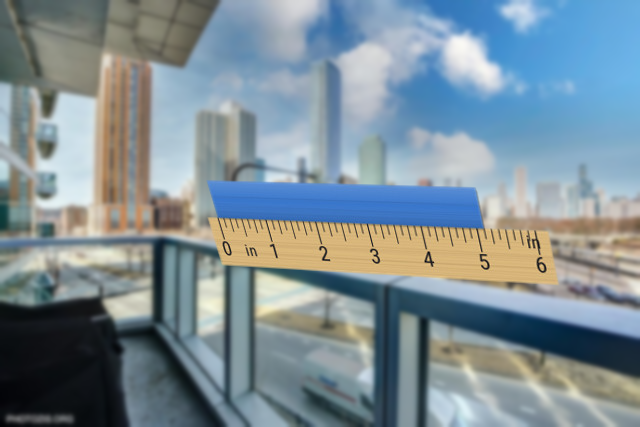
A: 5.125 in
